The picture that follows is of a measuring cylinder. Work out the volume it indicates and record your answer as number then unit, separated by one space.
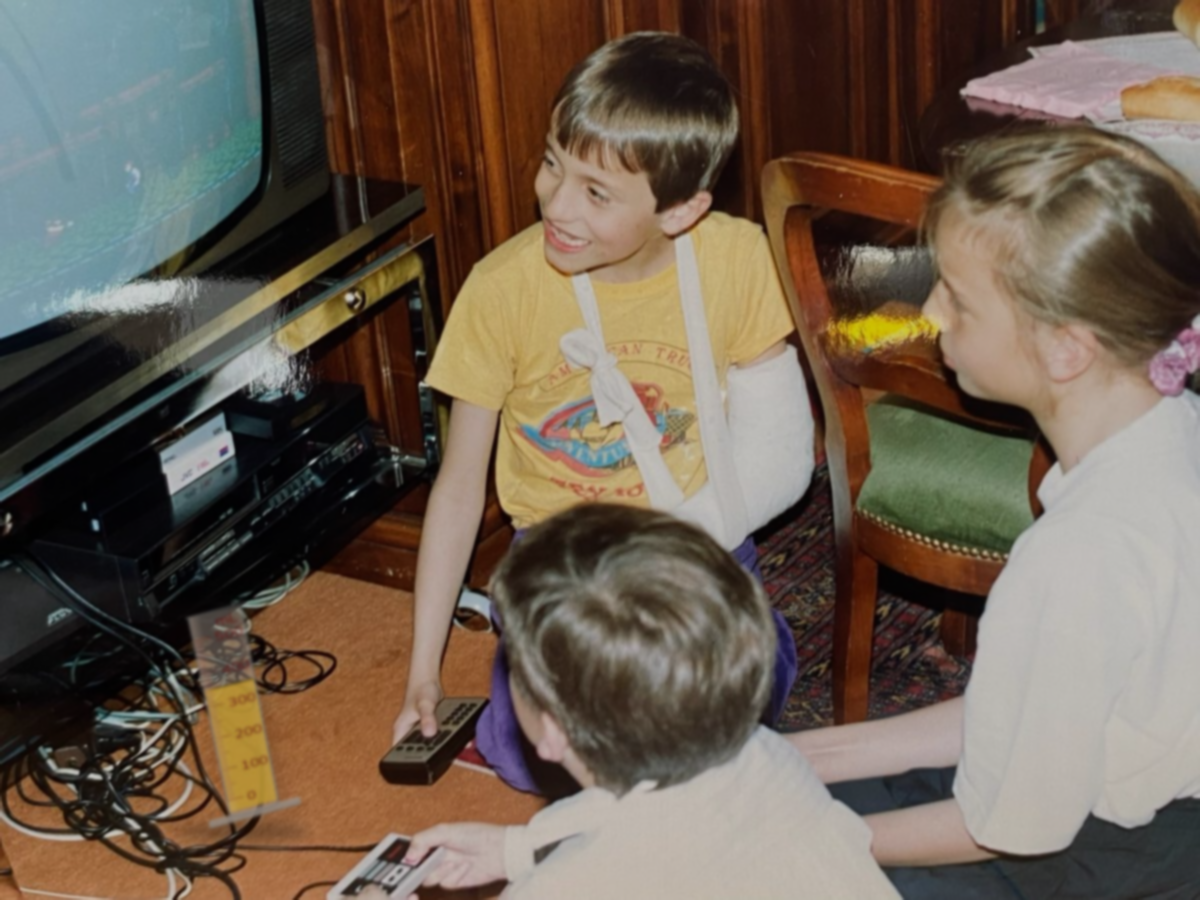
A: 350 mL
